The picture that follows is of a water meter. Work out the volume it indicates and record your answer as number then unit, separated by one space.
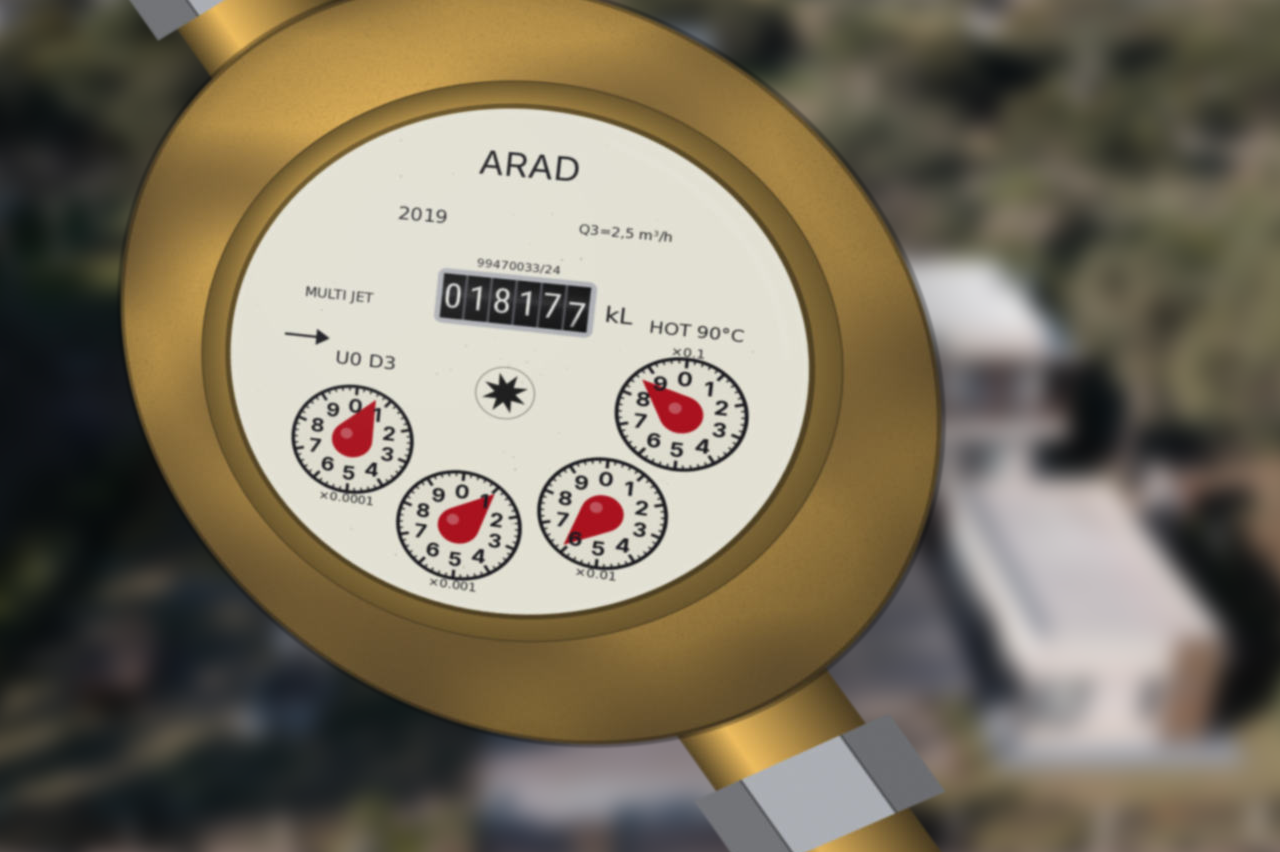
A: 18176.8610 kL
